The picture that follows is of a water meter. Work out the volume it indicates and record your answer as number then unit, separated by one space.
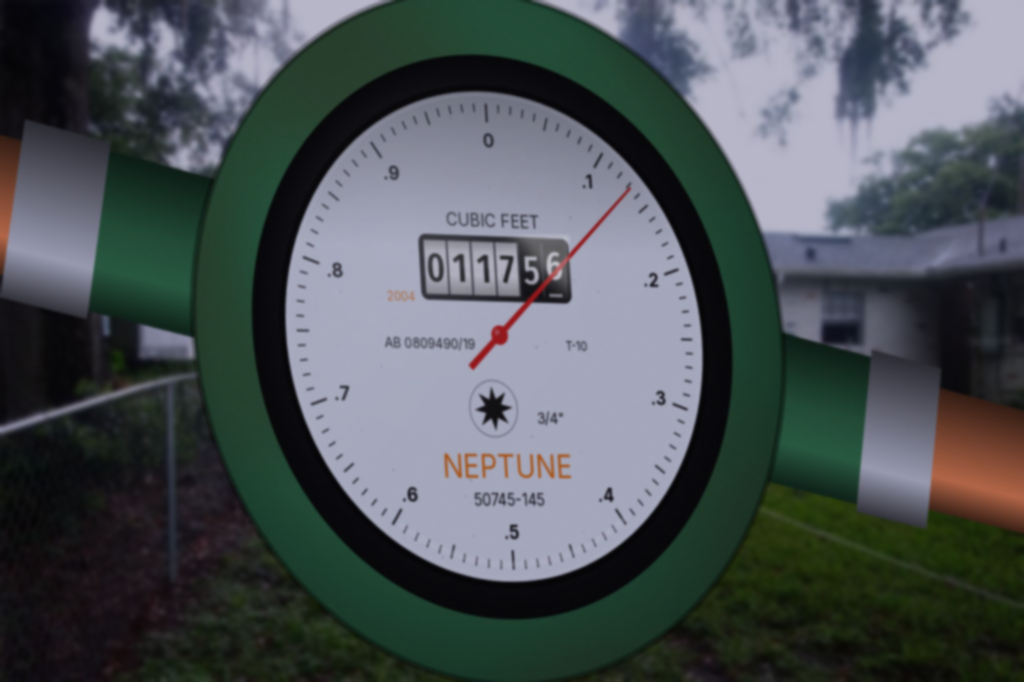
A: 11756.13 ft³
